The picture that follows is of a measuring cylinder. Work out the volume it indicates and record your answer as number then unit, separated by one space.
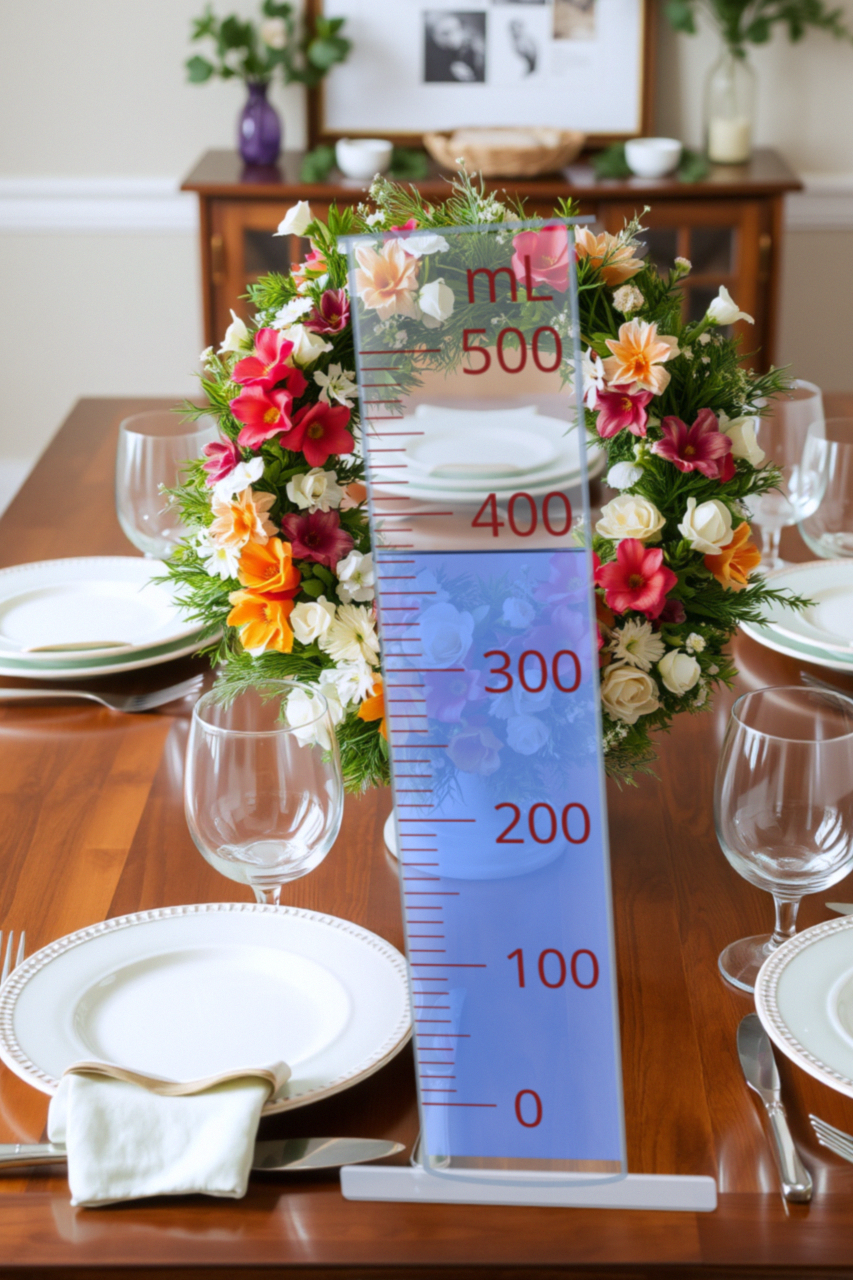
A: 375 mL
